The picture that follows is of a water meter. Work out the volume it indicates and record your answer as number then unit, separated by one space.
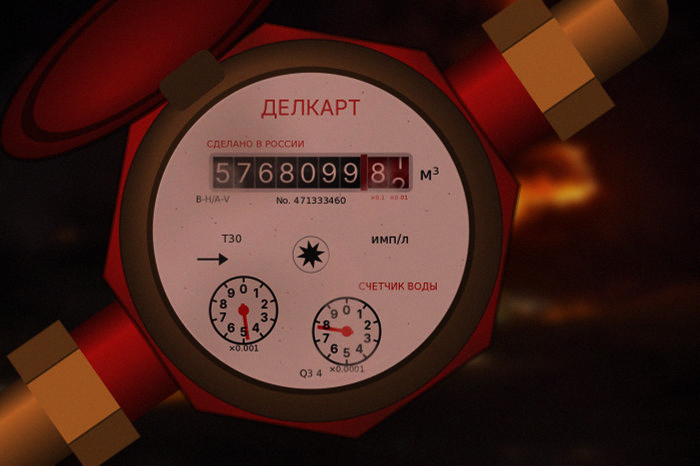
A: 5768099.8147 m³
